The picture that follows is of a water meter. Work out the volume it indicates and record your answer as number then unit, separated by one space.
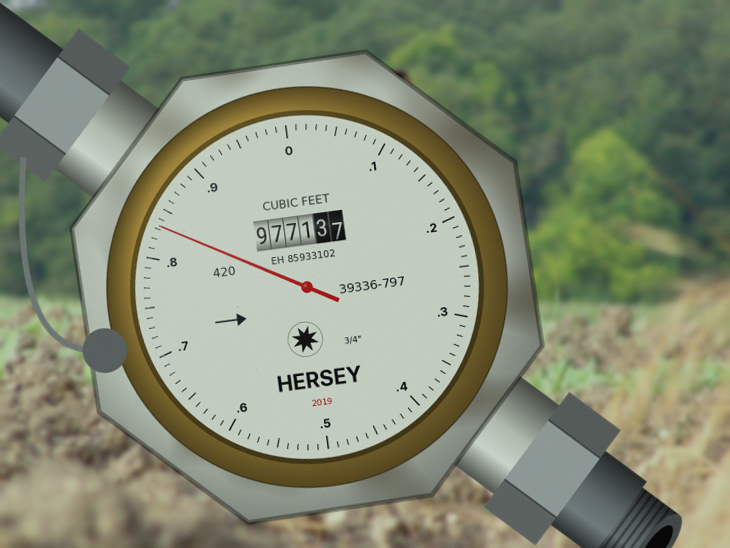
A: 977136.83 ft³
